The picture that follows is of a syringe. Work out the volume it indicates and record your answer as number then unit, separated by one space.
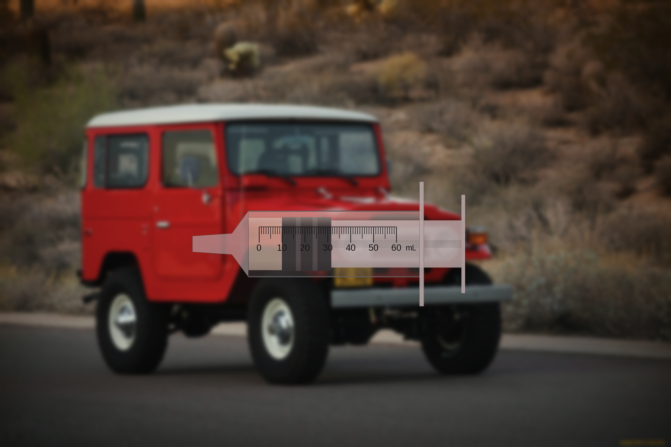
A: 10 mL
